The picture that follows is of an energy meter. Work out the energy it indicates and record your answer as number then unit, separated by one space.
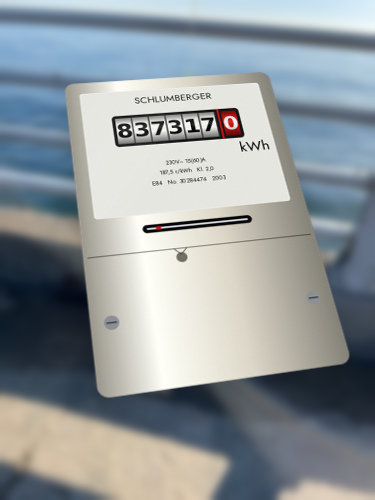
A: 837317.0 kWh
